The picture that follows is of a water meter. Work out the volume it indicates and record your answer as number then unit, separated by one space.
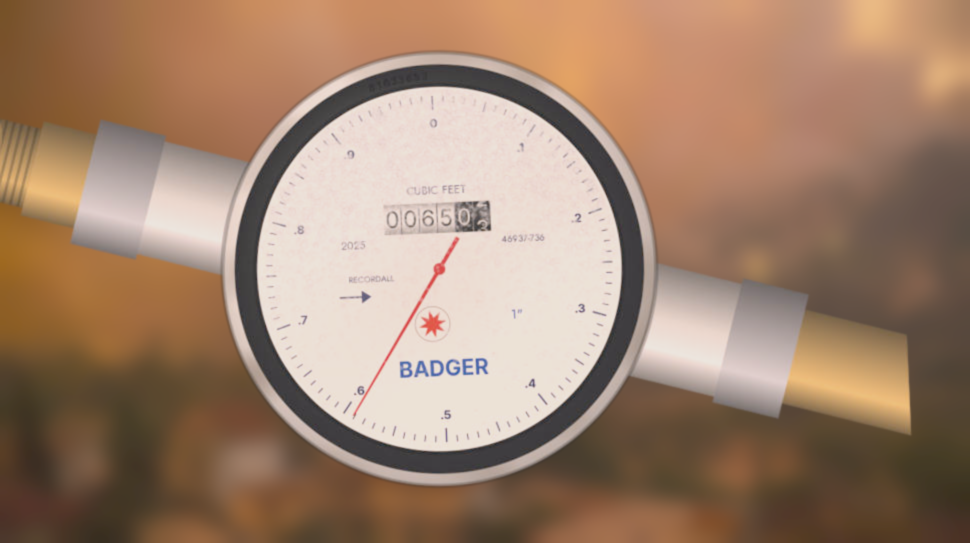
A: 6502.59 ft³
